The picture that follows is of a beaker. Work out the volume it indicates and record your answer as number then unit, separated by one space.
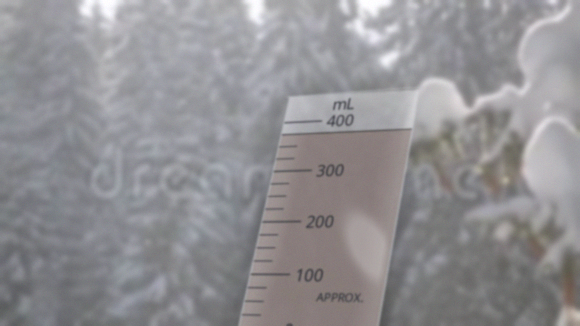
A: 375 mL
